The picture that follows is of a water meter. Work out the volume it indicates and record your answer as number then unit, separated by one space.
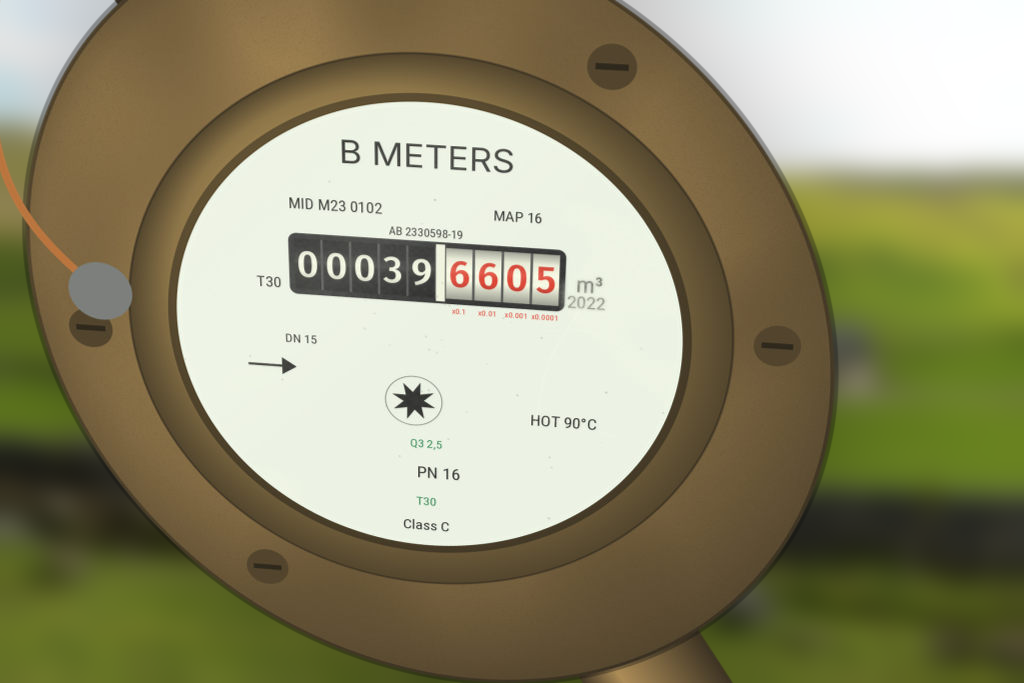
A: 39.6605 m³
